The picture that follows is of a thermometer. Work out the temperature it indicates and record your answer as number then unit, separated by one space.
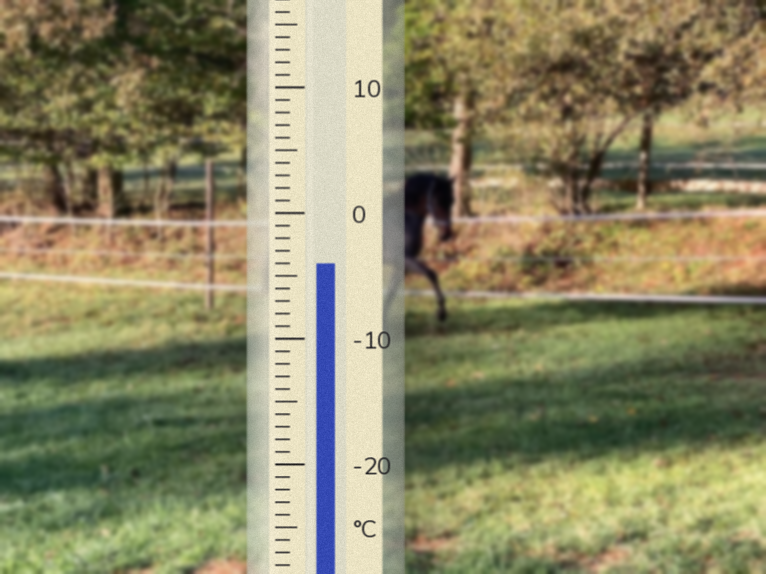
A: -4 °C
